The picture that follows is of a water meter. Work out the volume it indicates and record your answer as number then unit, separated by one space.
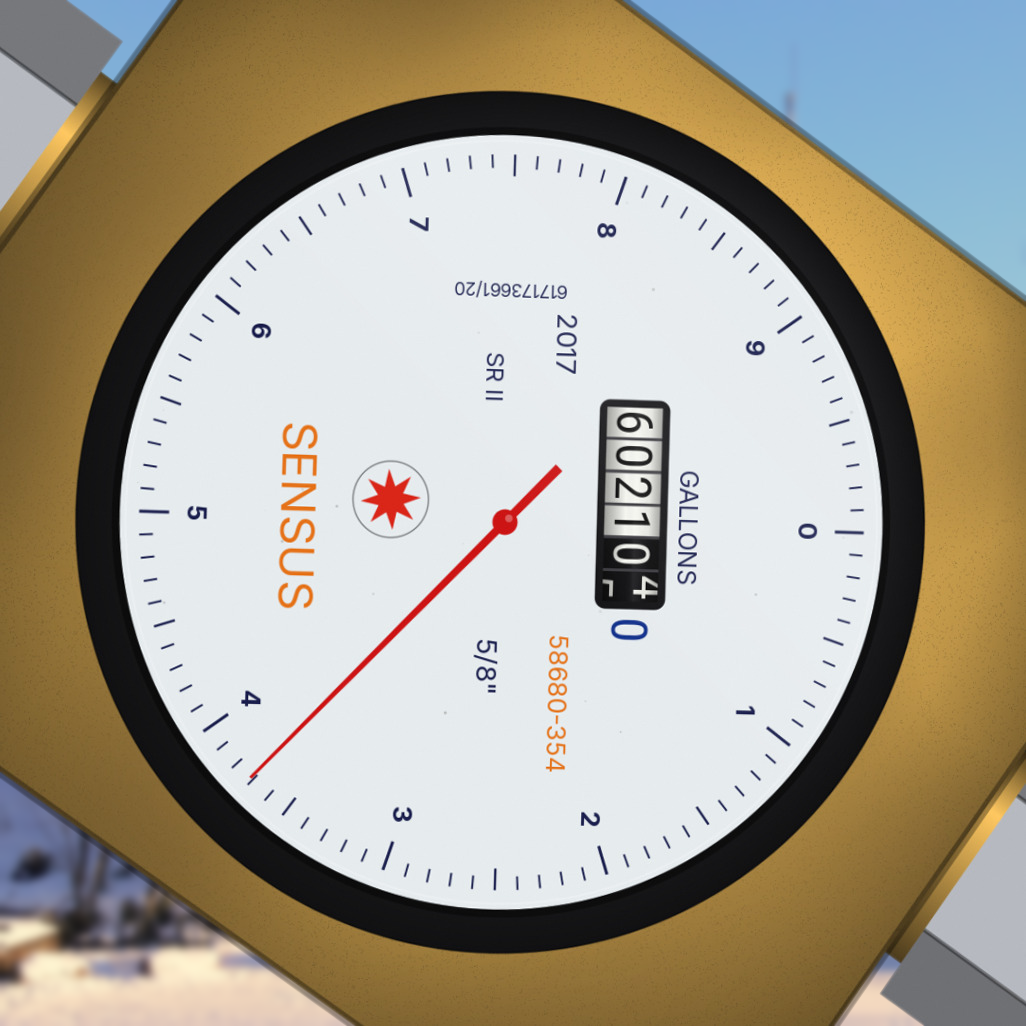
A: 6021043.7 gal
